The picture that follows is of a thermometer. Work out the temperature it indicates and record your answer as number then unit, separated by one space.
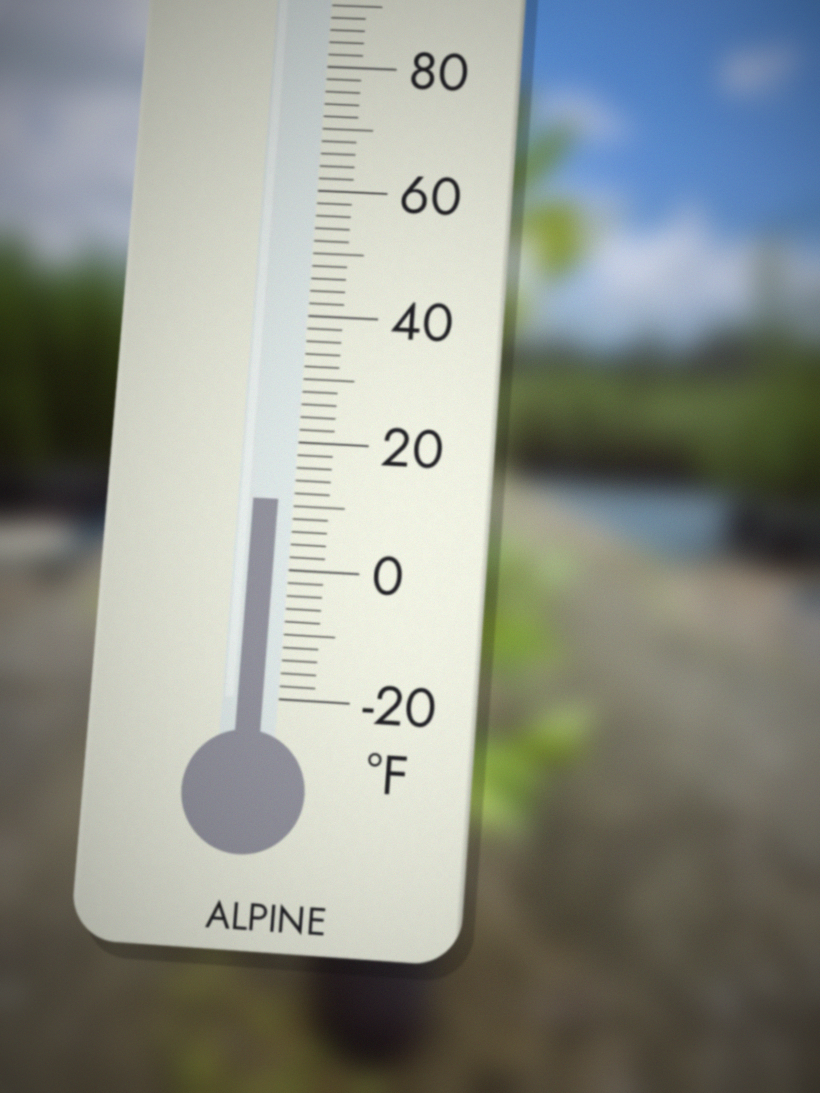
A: 11 °F
